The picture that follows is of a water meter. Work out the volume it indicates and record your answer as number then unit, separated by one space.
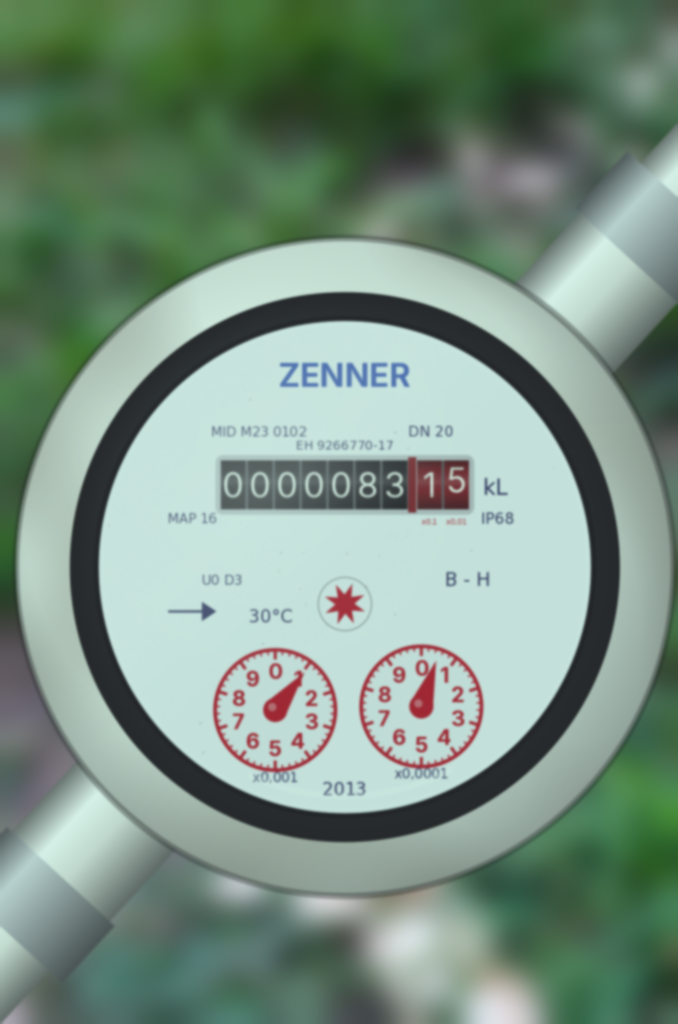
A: 83.1510 kL
